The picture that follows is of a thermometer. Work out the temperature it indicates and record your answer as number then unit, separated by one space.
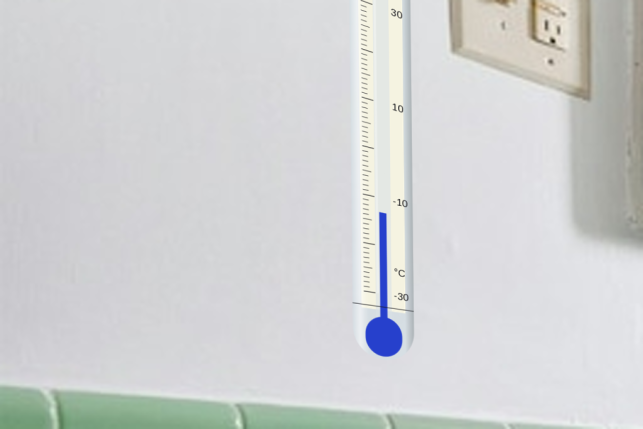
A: -13 °C
